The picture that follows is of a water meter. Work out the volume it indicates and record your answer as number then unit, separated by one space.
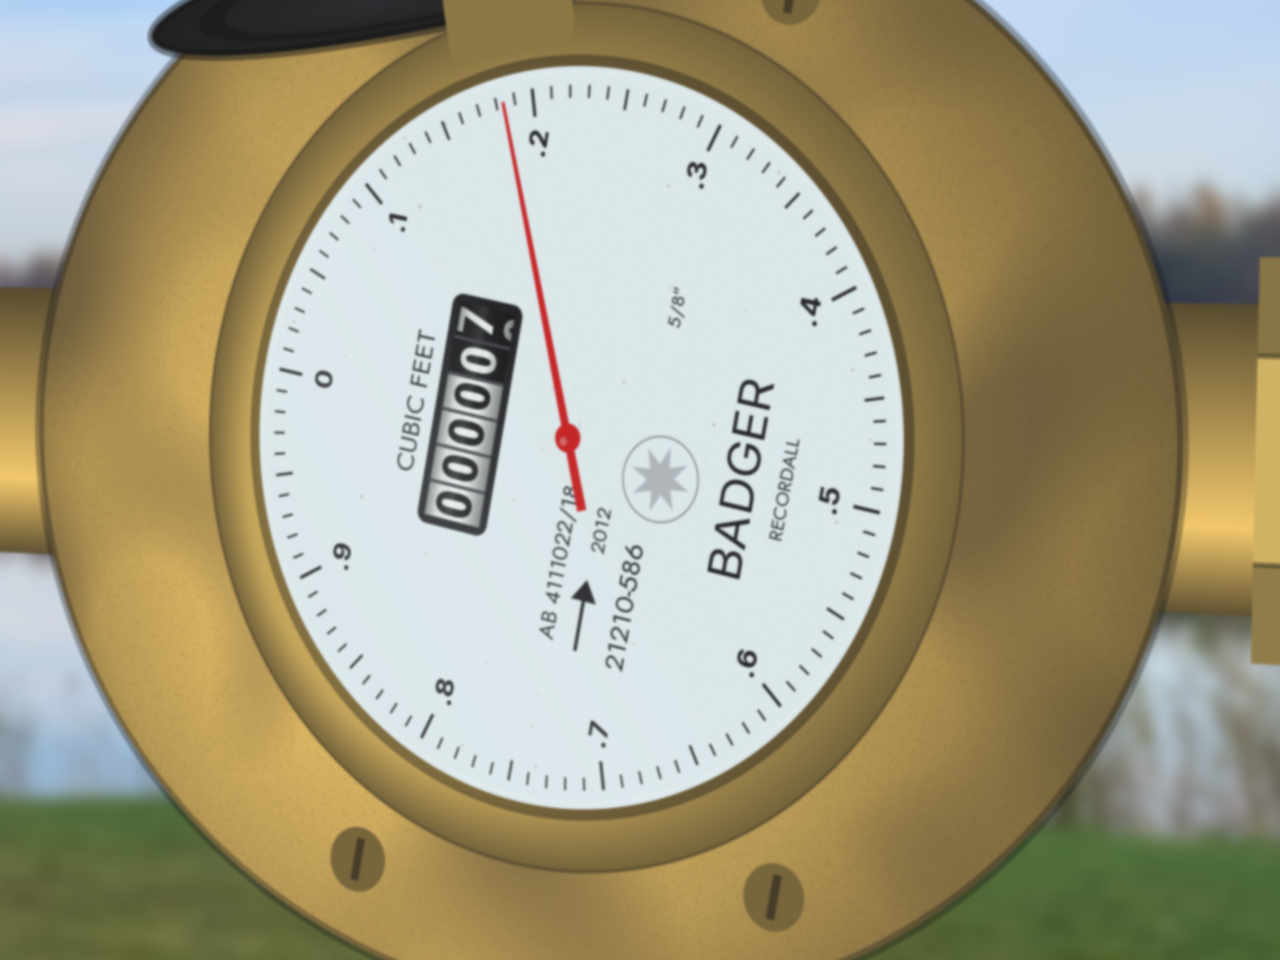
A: 7.18 ft³
